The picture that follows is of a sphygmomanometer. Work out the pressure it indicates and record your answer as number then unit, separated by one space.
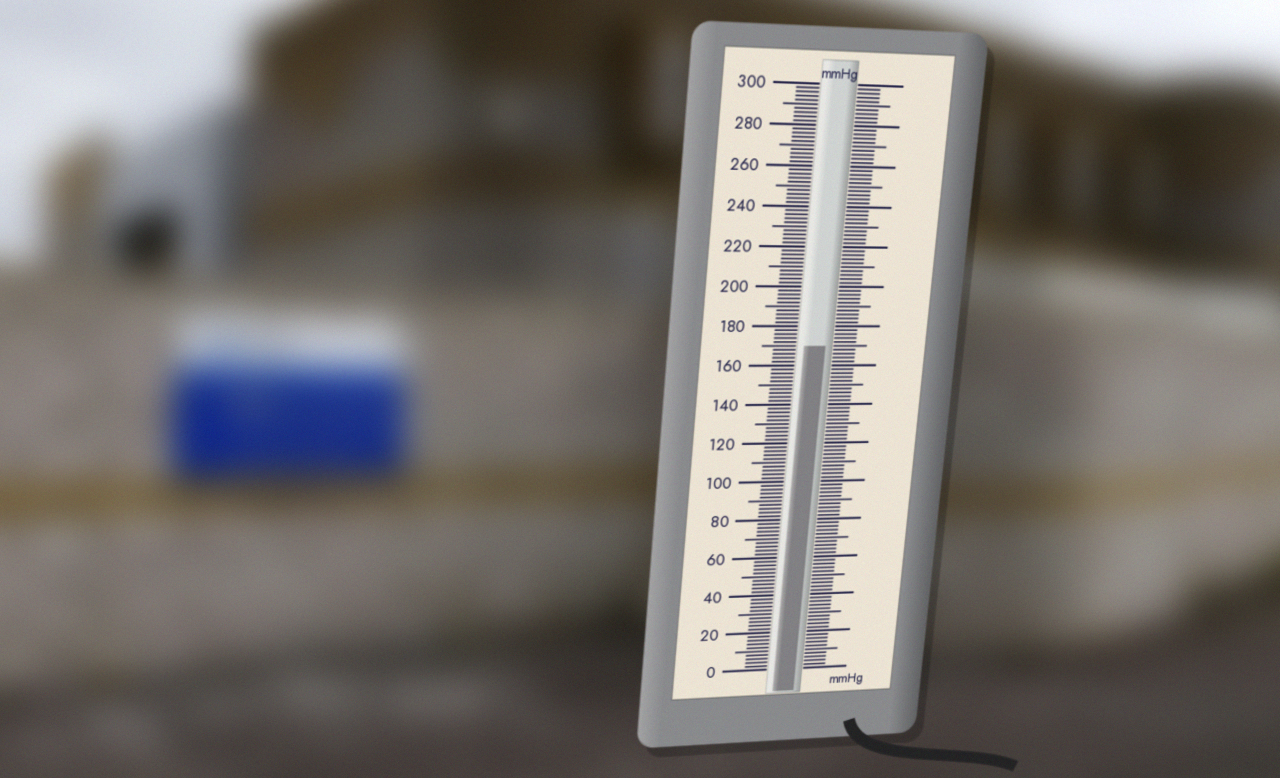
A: 170 mmHg
